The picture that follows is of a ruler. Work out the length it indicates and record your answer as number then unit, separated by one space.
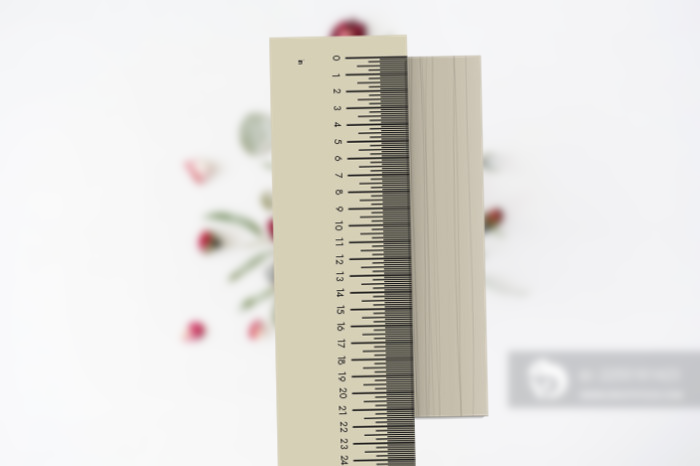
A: 21.5 in
